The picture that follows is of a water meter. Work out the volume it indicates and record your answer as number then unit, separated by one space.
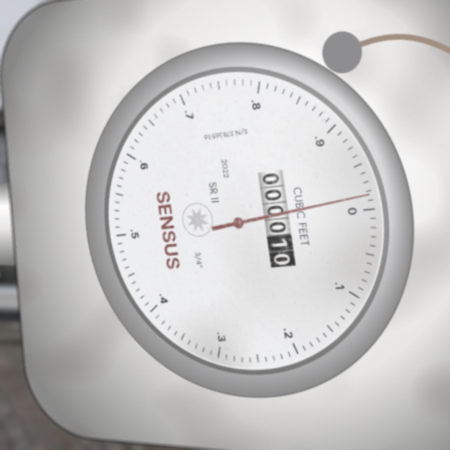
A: 9.98 ft³
